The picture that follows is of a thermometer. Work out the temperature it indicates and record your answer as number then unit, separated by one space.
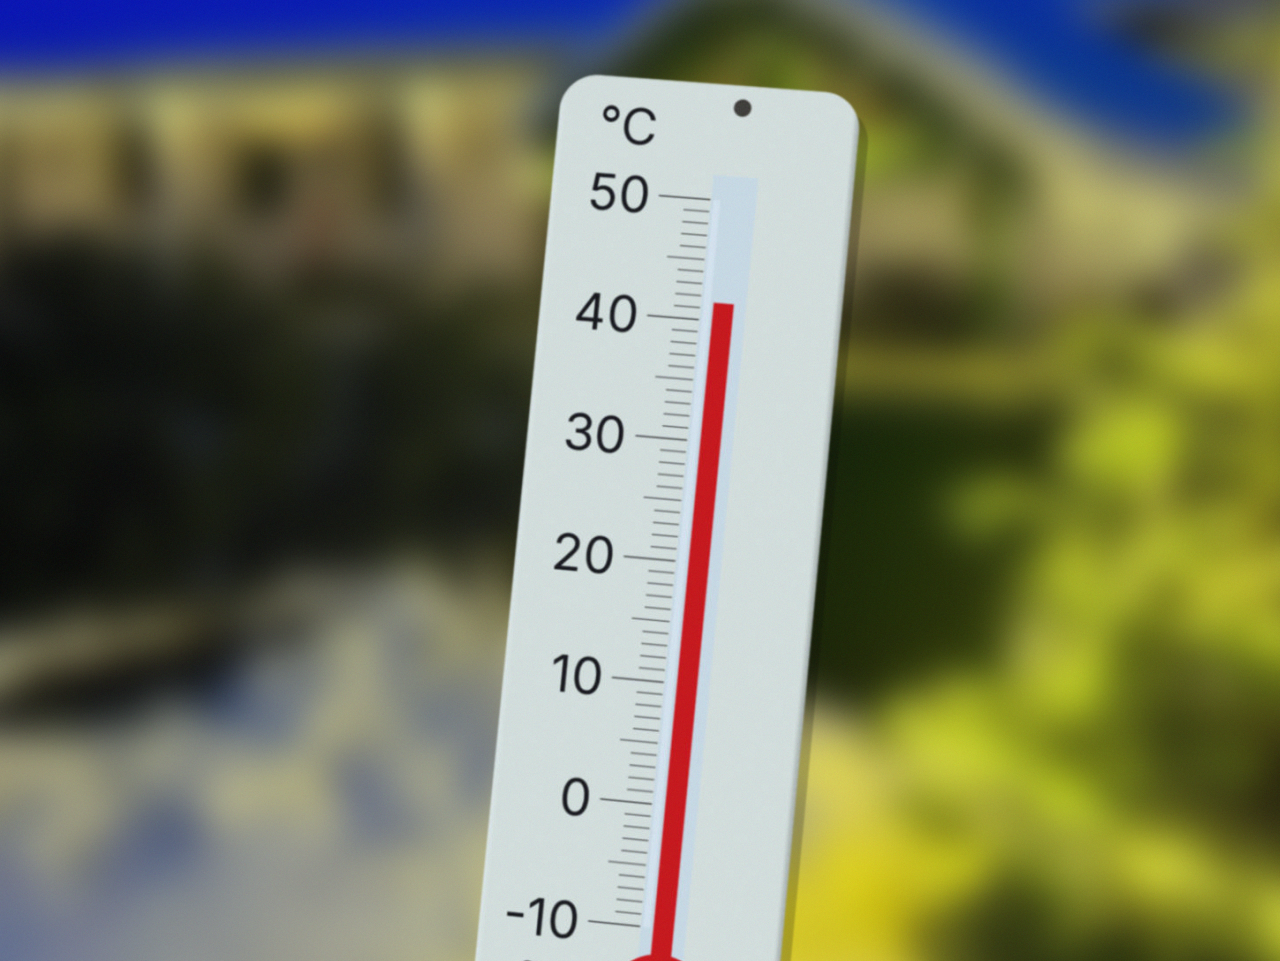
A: 41.5 °C
